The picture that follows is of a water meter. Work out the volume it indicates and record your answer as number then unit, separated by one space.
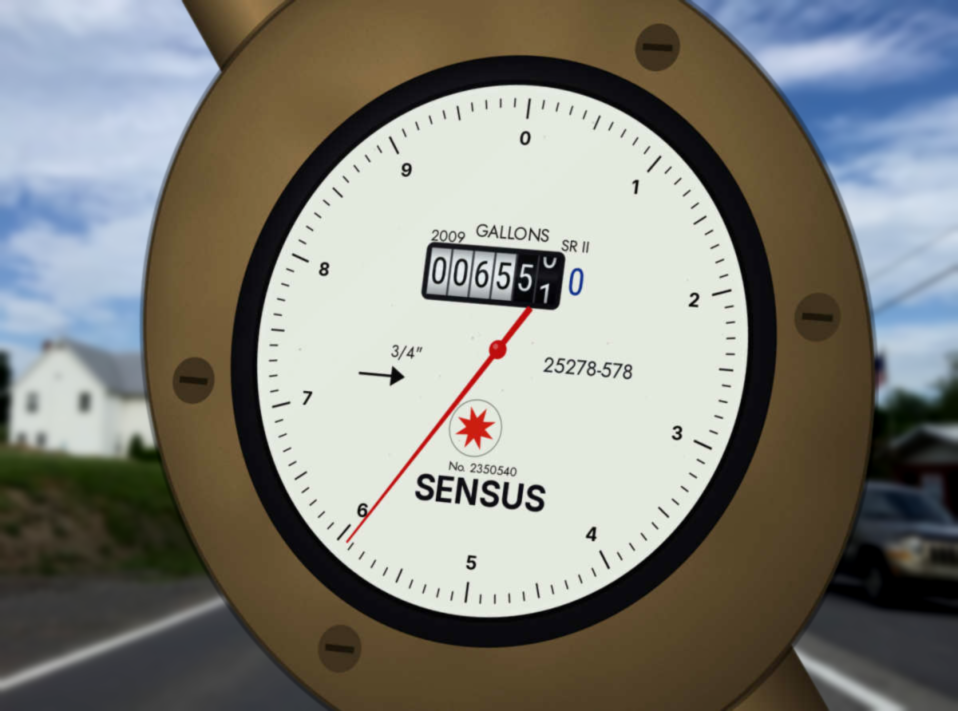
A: 65505.9 gal
